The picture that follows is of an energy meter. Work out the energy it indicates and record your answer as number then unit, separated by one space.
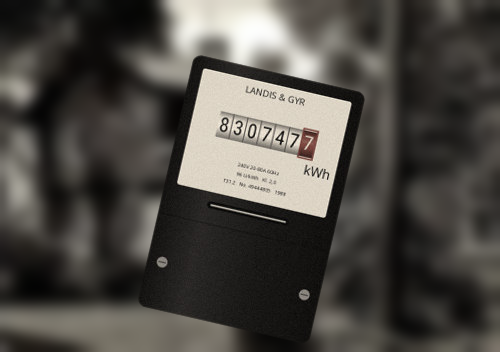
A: 830747.7 kWh
